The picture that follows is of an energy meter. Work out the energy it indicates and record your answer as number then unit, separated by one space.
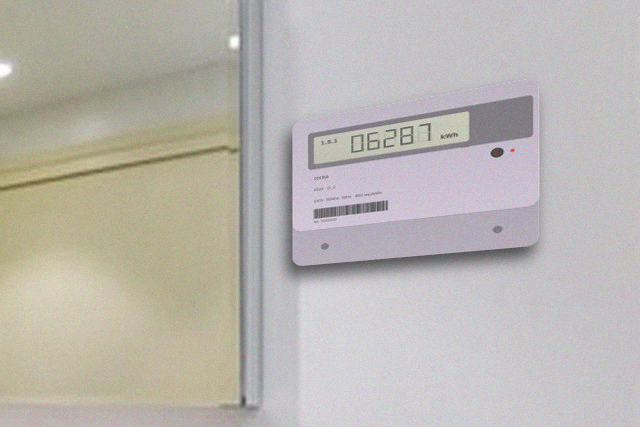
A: 6287 kWh
